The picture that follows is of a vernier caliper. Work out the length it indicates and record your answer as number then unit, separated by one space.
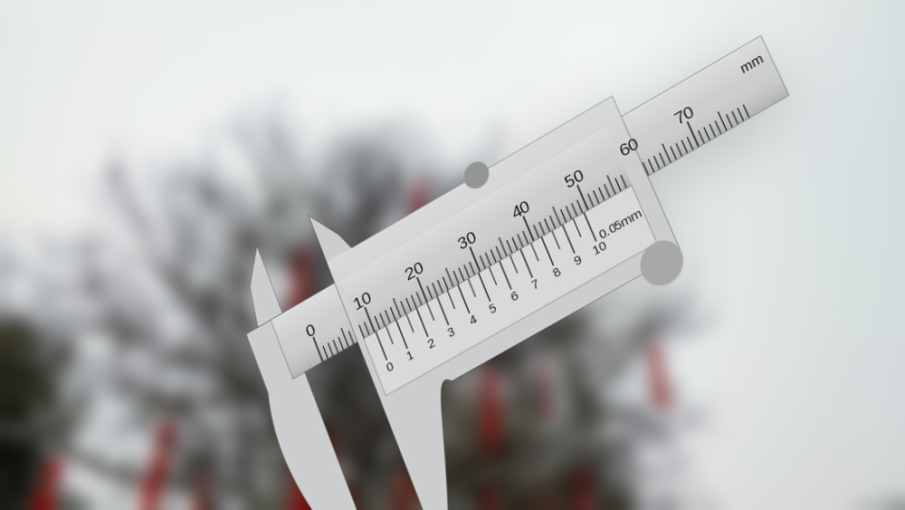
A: 10.2 mm
